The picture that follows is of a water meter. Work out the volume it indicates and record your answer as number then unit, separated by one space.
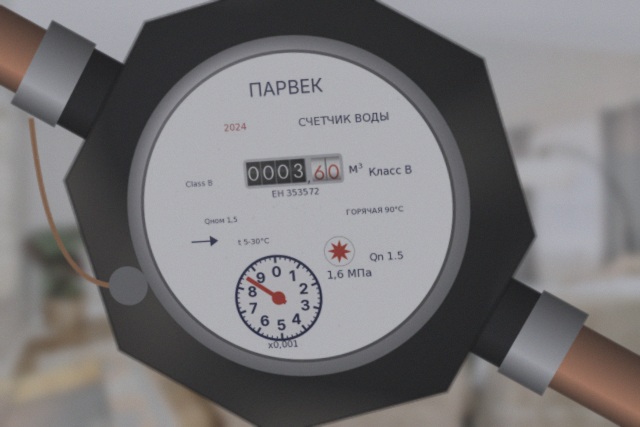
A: 3.598 m³
